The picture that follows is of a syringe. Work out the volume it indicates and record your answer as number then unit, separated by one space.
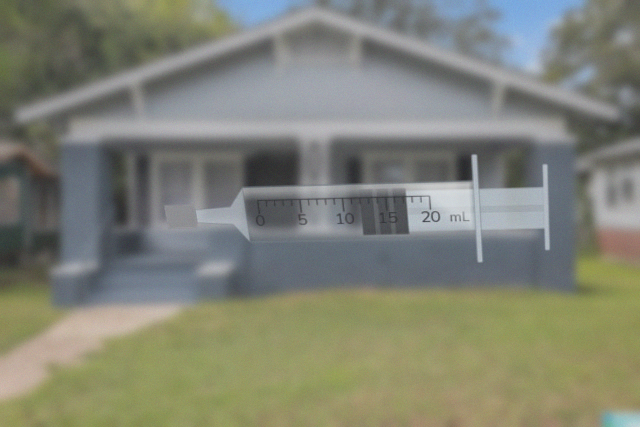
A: 12 mL
